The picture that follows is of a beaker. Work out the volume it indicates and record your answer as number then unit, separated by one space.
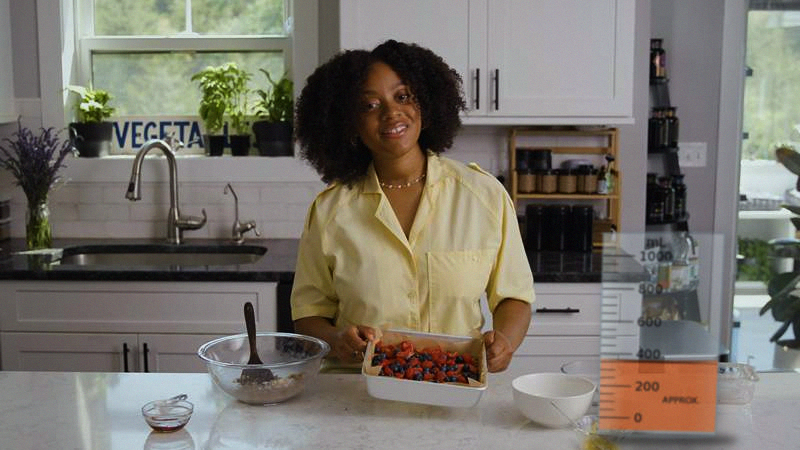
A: 350 mL
